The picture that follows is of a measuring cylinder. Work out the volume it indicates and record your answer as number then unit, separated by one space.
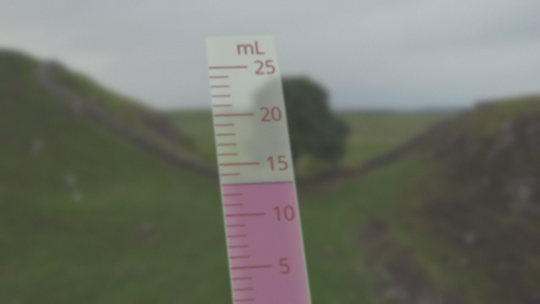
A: 13 mL
